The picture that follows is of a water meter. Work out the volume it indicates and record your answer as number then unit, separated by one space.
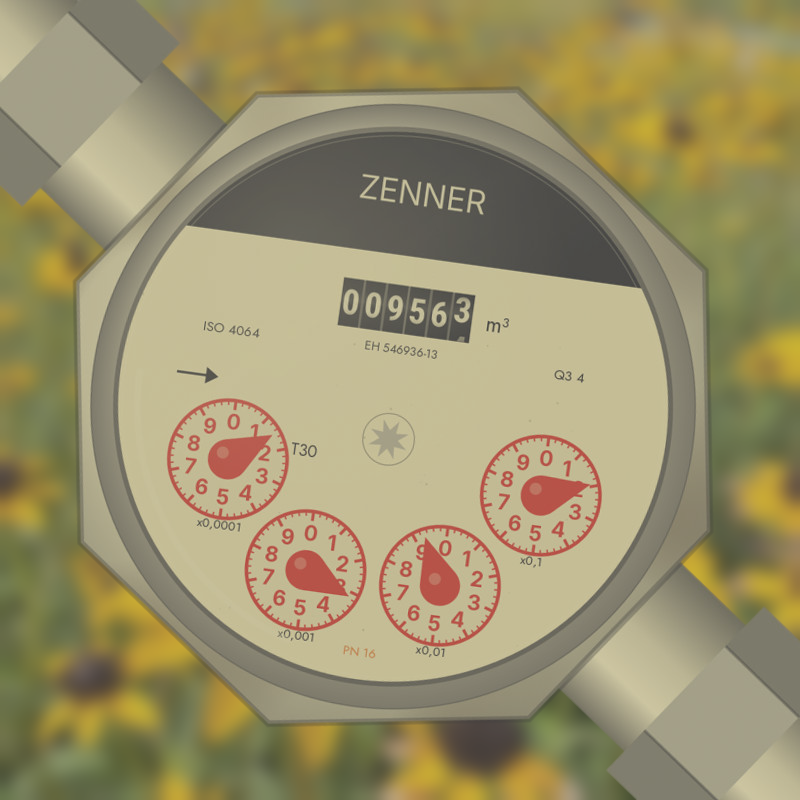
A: 9563.1931 m³
